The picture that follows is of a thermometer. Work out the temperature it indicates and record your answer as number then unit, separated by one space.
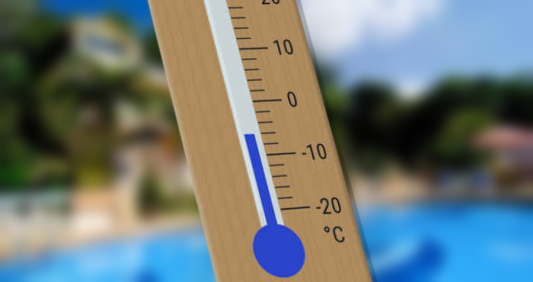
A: -6 °C
